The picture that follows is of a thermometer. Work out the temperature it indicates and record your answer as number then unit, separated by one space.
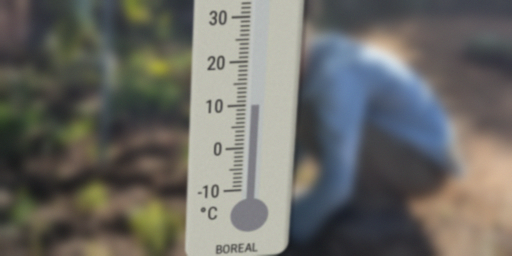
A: 10 °C
